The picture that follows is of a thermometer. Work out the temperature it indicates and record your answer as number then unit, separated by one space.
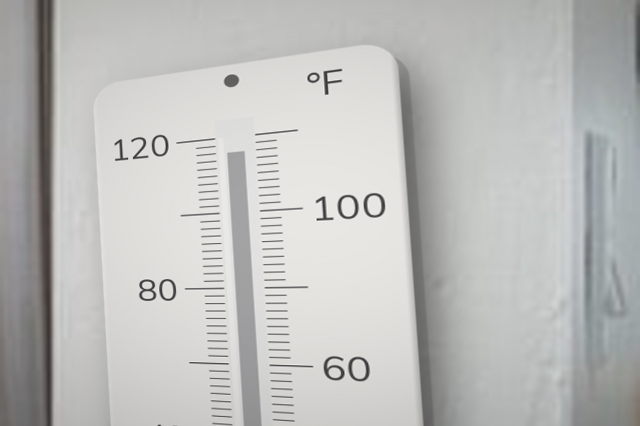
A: 116 °F
